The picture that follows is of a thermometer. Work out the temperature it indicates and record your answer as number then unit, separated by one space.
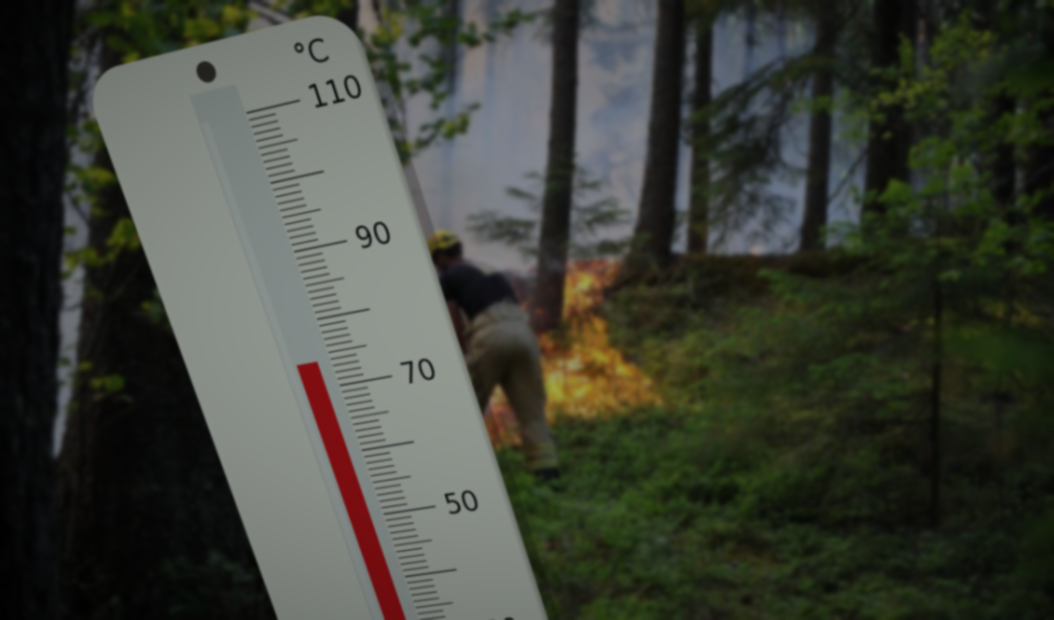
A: 74 °C
